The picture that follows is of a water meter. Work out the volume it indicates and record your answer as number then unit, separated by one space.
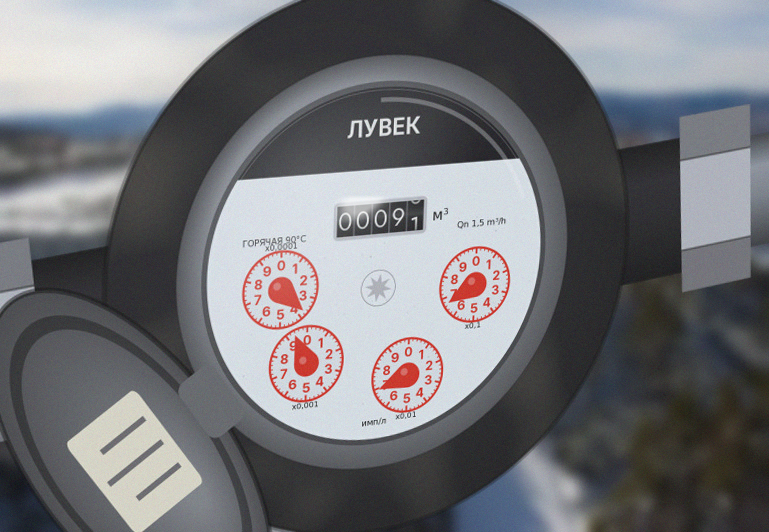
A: 90.6693 m³
